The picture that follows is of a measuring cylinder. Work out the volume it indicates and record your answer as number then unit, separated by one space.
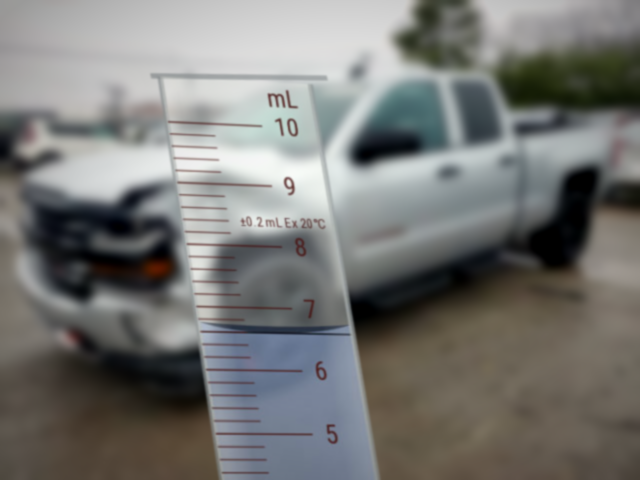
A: 6.6 mL
